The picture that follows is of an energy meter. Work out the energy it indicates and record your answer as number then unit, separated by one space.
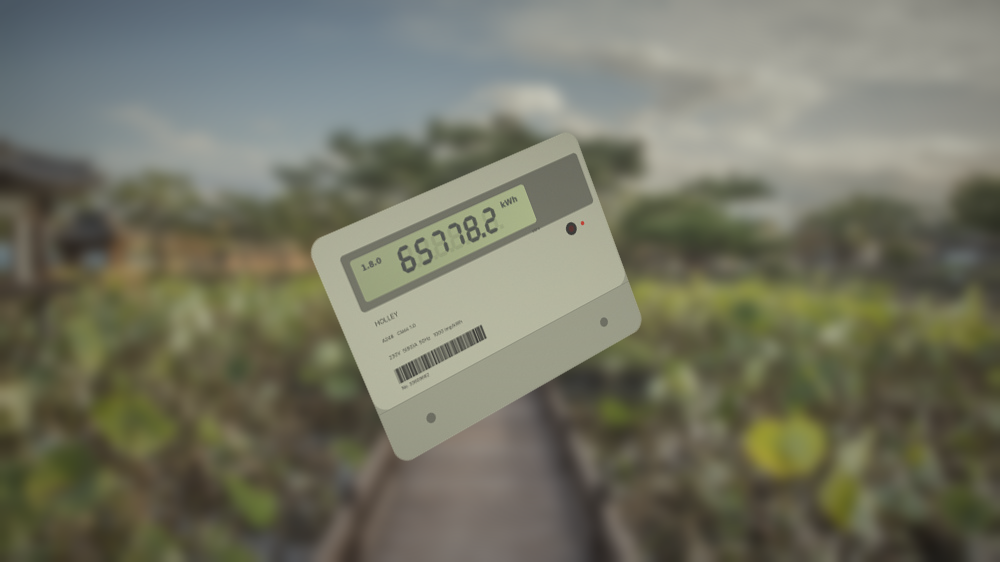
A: 65778.2 kWh
